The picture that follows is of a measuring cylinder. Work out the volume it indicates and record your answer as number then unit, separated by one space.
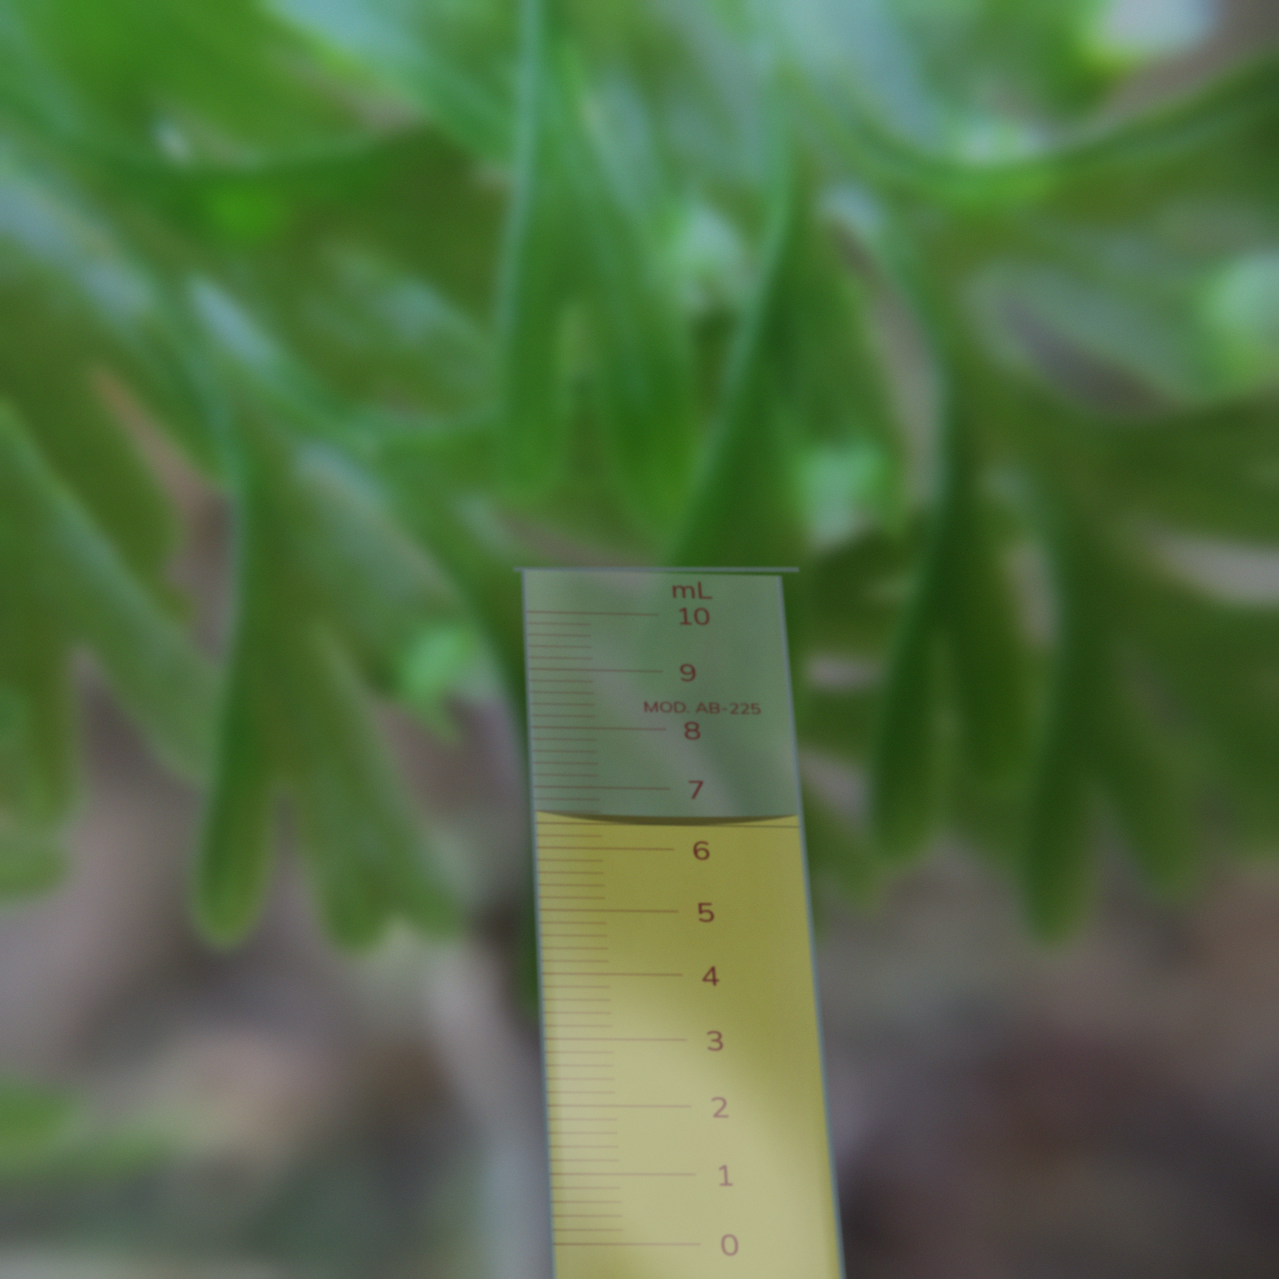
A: 6.4 mL
